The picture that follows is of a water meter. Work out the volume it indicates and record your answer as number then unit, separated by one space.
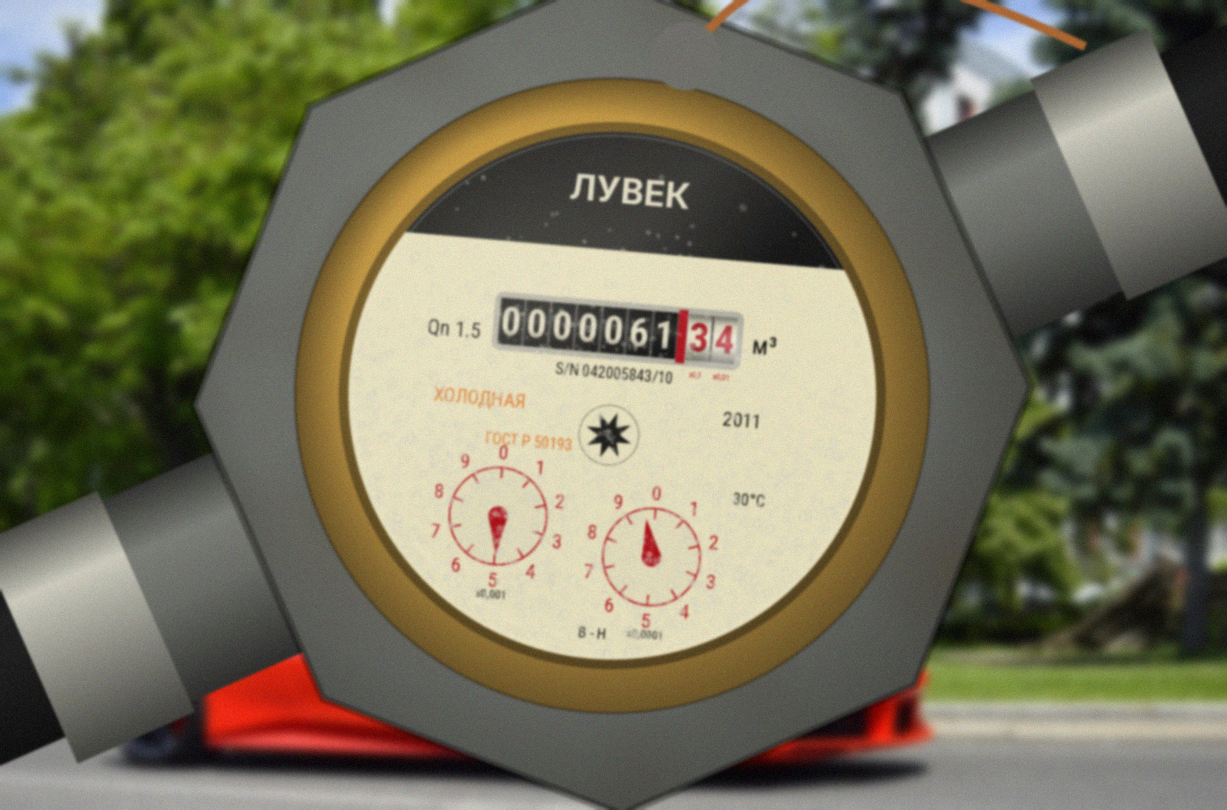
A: 61.3449 m³
